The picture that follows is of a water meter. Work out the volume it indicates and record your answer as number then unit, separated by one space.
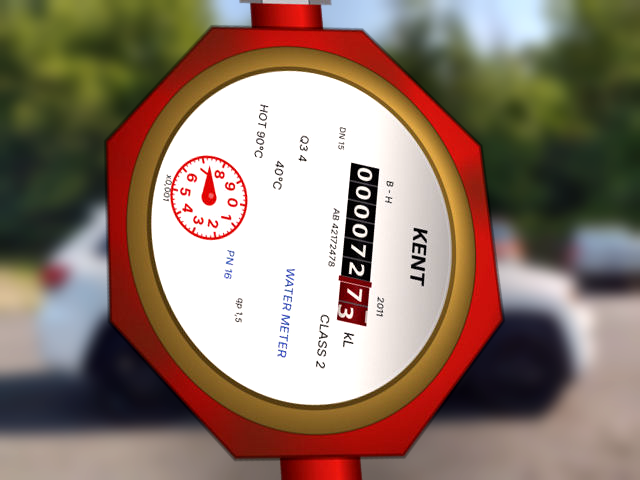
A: 72.727 kL
